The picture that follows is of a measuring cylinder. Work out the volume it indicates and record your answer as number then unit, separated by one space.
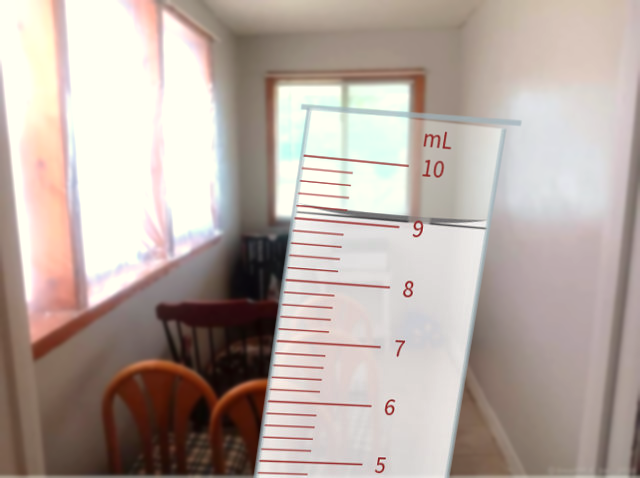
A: 9.1 mL
